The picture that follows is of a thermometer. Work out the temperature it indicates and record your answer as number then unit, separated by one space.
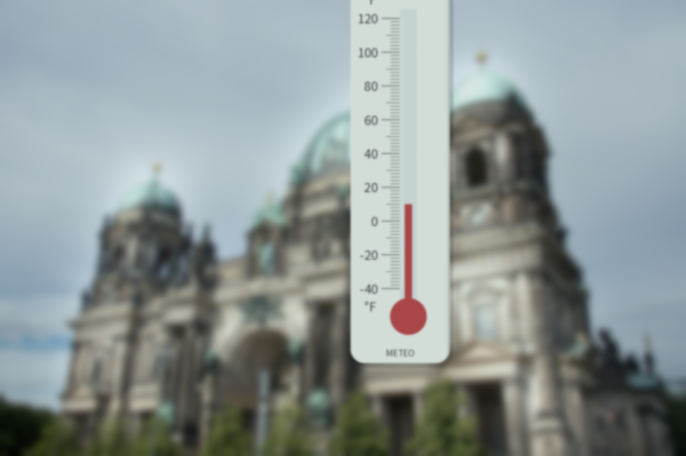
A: 10 °F
